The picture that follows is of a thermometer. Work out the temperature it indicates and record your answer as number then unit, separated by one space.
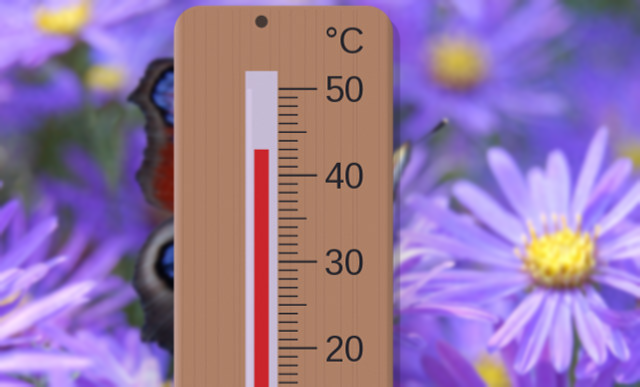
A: 43 °C
